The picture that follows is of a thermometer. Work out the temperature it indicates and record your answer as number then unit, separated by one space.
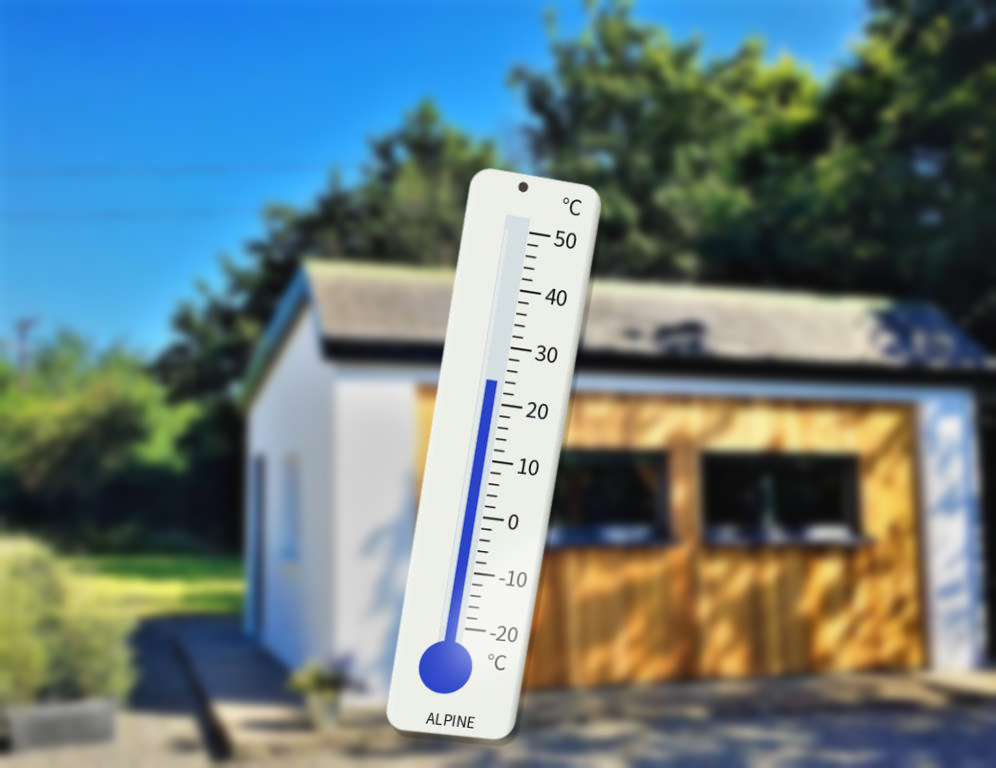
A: 24 °C
